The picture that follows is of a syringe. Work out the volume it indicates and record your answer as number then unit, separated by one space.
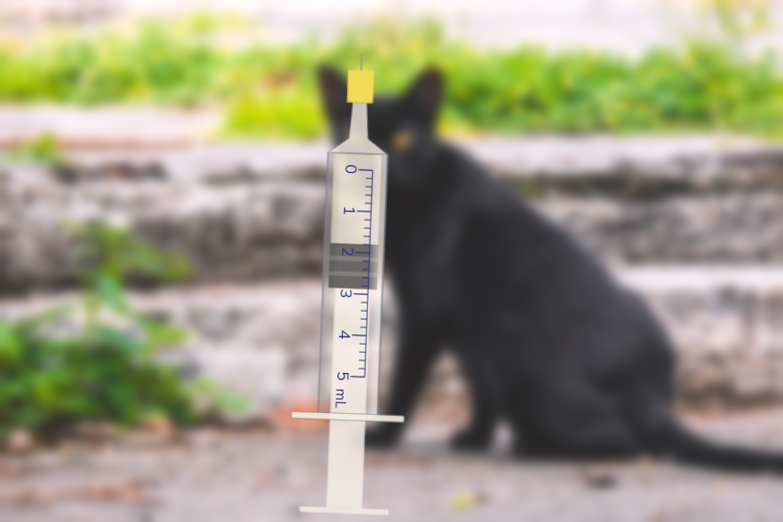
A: 1.8 mL
